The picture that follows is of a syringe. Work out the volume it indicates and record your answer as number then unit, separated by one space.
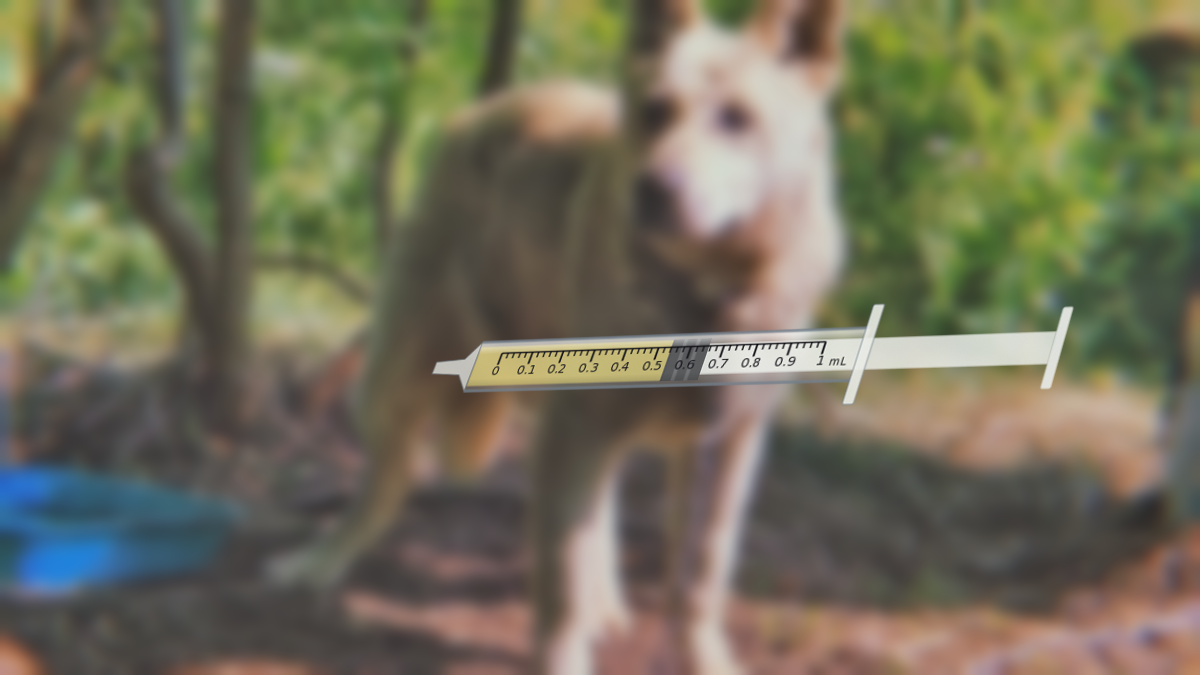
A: 0.54 mL
